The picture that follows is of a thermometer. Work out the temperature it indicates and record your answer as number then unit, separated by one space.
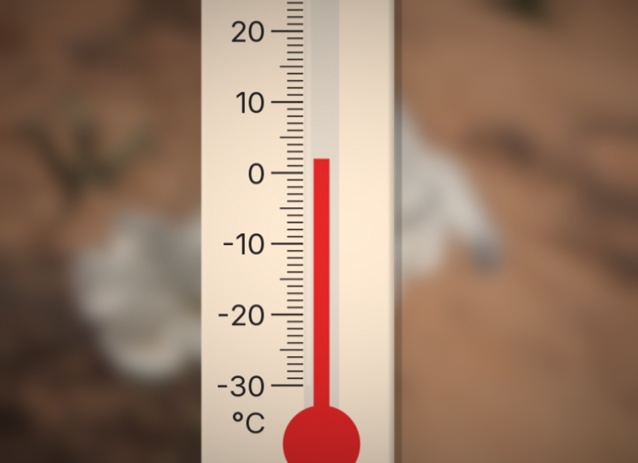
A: 2 °C
